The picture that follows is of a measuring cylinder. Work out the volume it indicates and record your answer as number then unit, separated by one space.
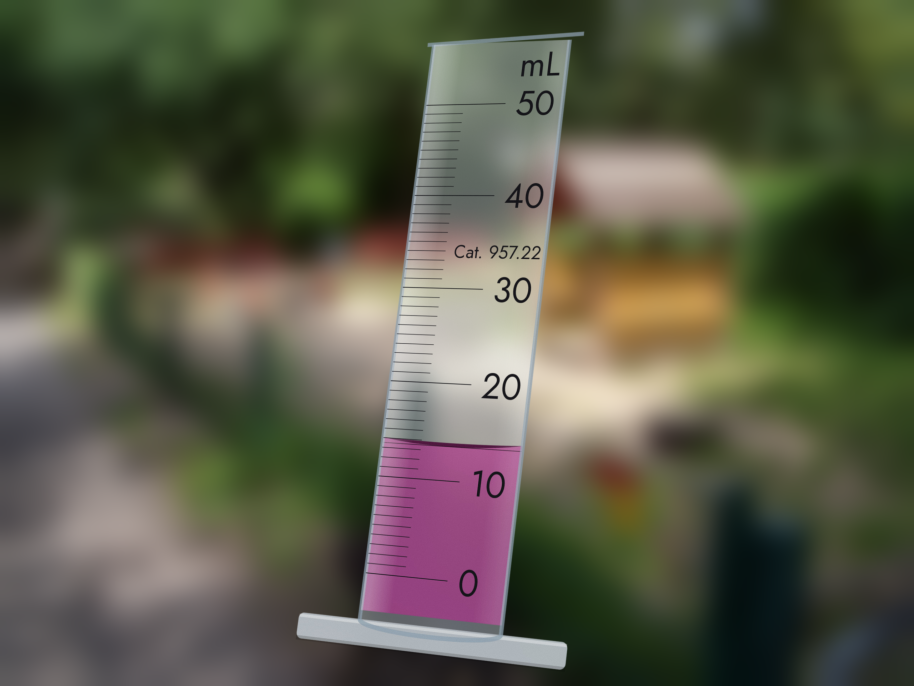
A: 13.5 mL
